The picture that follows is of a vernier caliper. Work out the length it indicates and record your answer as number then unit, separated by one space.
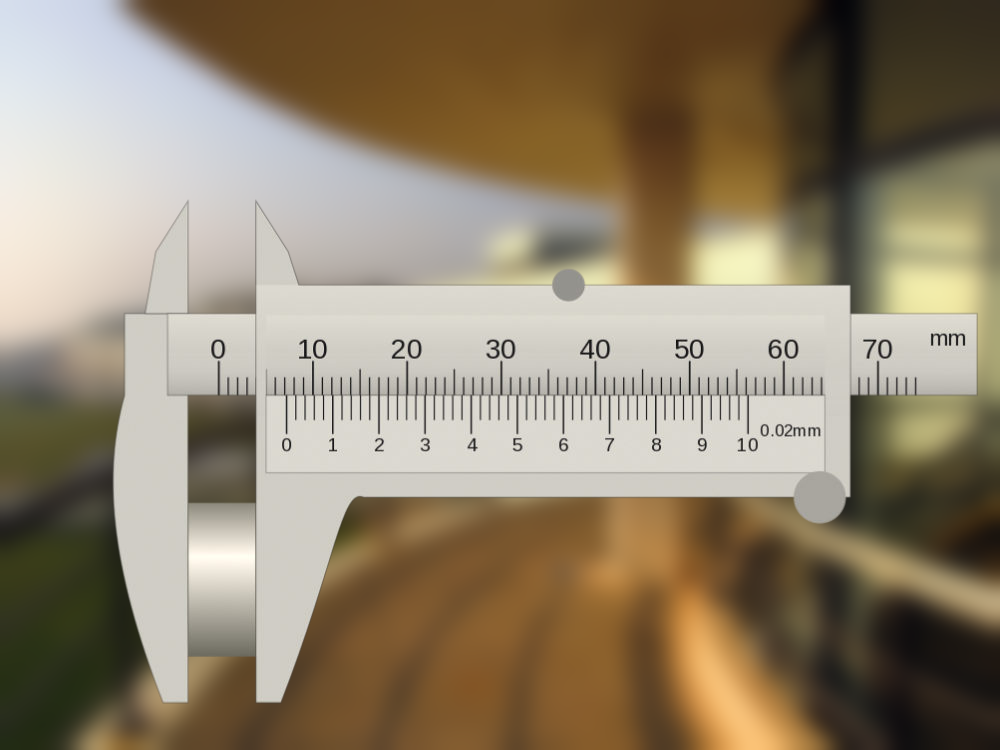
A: 7.2 mm
